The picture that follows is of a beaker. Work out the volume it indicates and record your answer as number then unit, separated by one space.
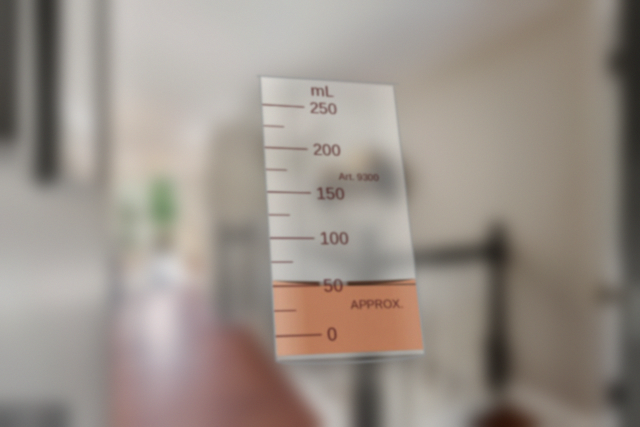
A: 50 mL
